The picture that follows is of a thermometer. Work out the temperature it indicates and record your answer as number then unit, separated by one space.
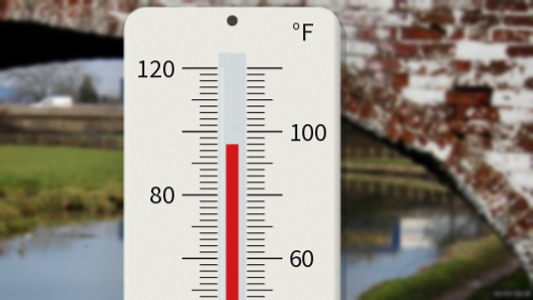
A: 96 °F
